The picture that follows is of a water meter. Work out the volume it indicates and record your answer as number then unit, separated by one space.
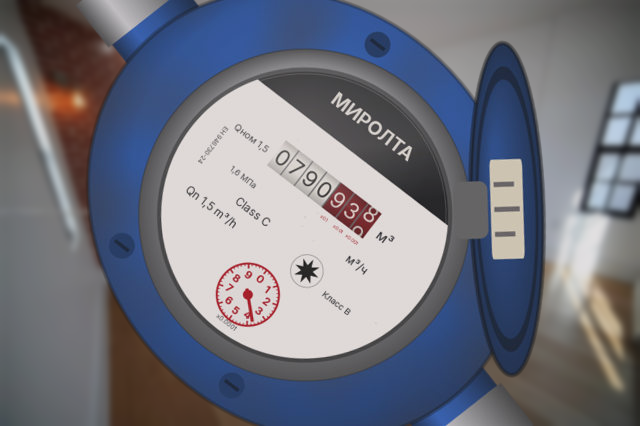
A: 790.9383 m³
